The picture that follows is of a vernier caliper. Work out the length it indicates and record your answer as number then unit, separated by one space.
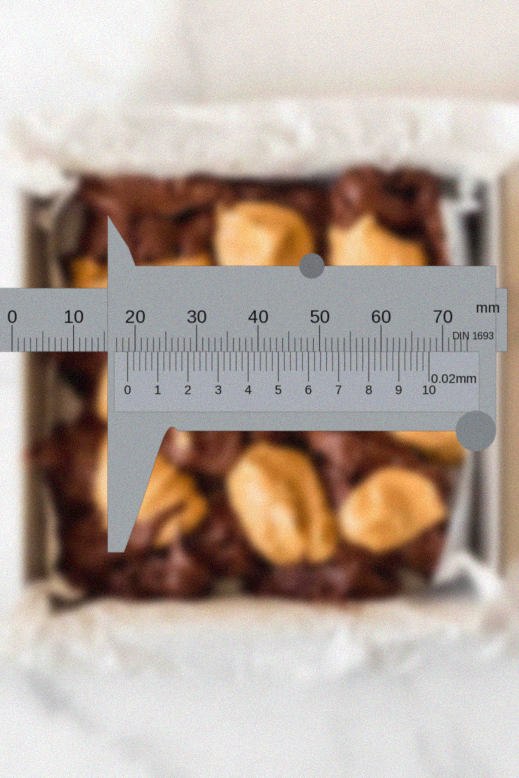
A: 18.8 mm
